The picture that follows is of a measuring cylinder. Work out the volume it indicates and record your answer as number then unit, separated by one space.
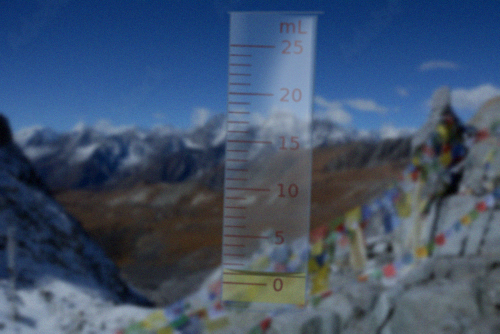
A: 1 mL
